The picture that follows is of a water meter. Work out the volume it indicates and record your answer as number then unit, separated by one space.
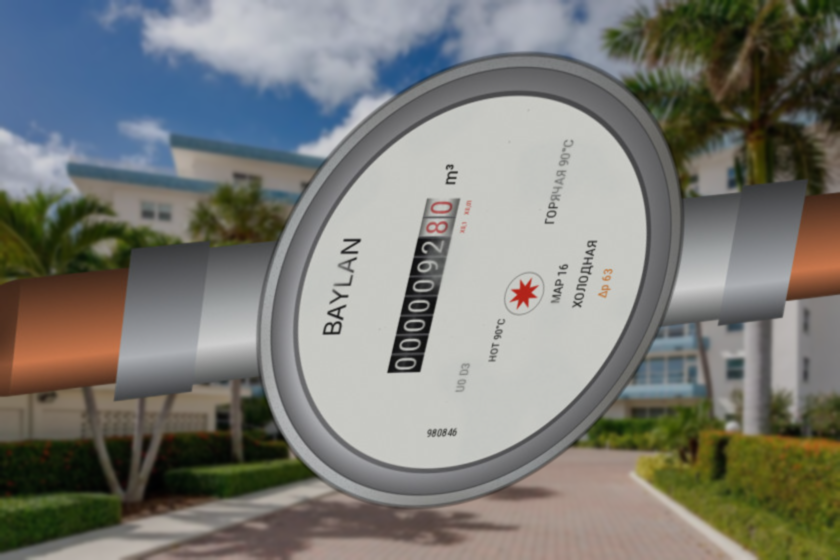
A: 92.80 m³
